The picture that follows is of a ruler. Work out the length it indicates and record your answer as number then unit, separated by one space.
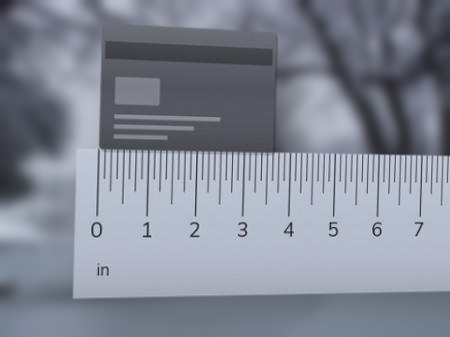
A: 3.625 in
